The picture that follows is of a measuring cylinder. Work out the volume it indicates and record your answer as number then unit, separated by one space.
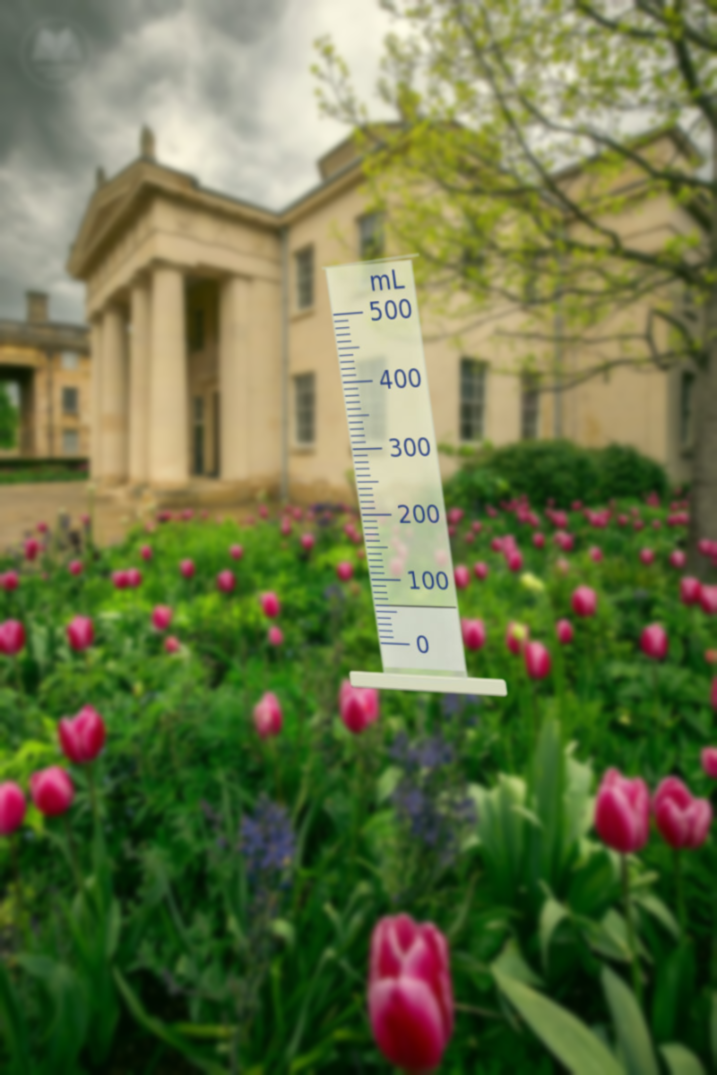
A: 60 mL
